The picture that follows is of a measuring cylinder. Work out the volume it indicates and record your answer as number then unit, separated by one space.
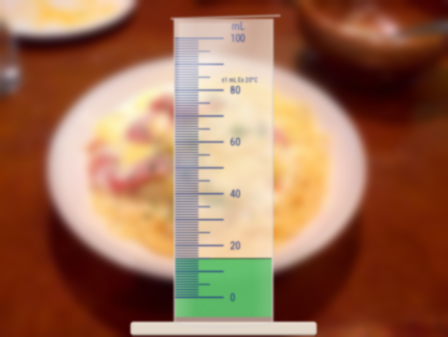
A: 15 mL
